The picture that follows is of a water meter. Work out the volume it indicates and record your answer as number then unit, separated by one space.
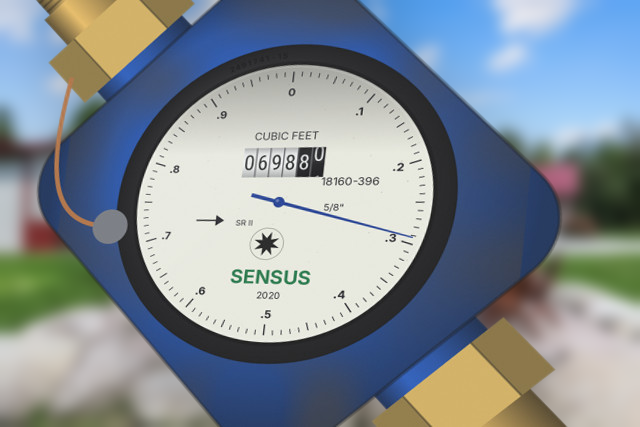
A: 69880.29 ft³
